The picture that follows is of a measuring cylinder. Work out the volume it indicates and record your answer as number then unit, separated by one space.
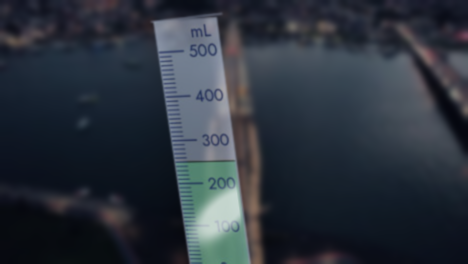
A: 250 mL
